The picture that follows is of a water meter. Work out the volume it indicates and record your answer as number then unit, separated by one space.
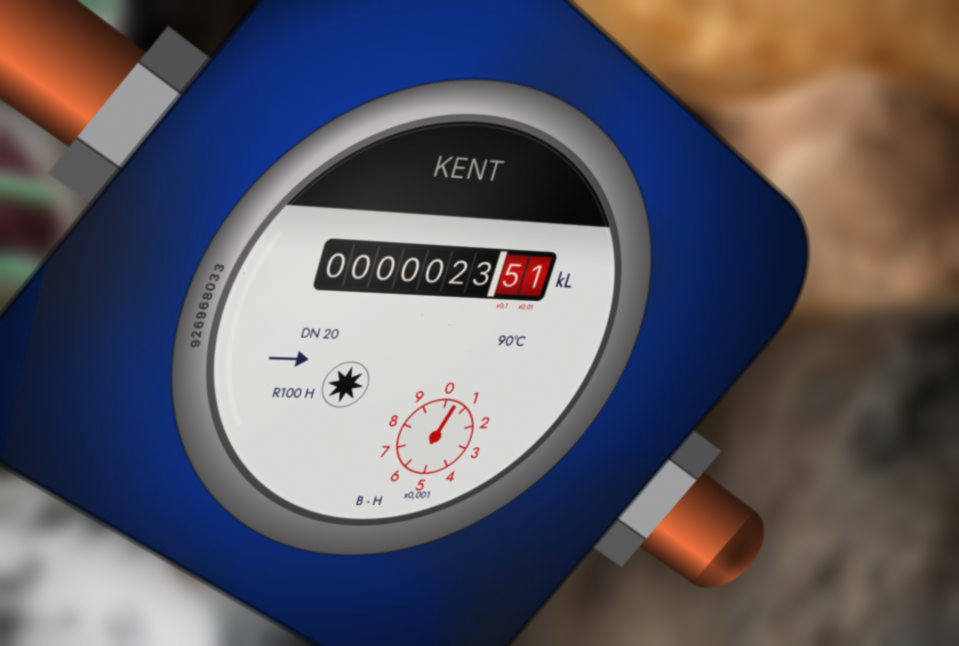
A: 23.510 kL
